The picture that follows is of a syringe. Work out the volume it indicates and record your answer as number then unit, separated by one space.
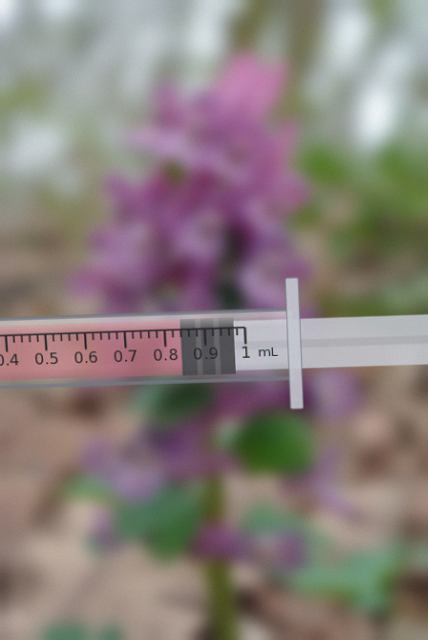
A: 0.84 mL
